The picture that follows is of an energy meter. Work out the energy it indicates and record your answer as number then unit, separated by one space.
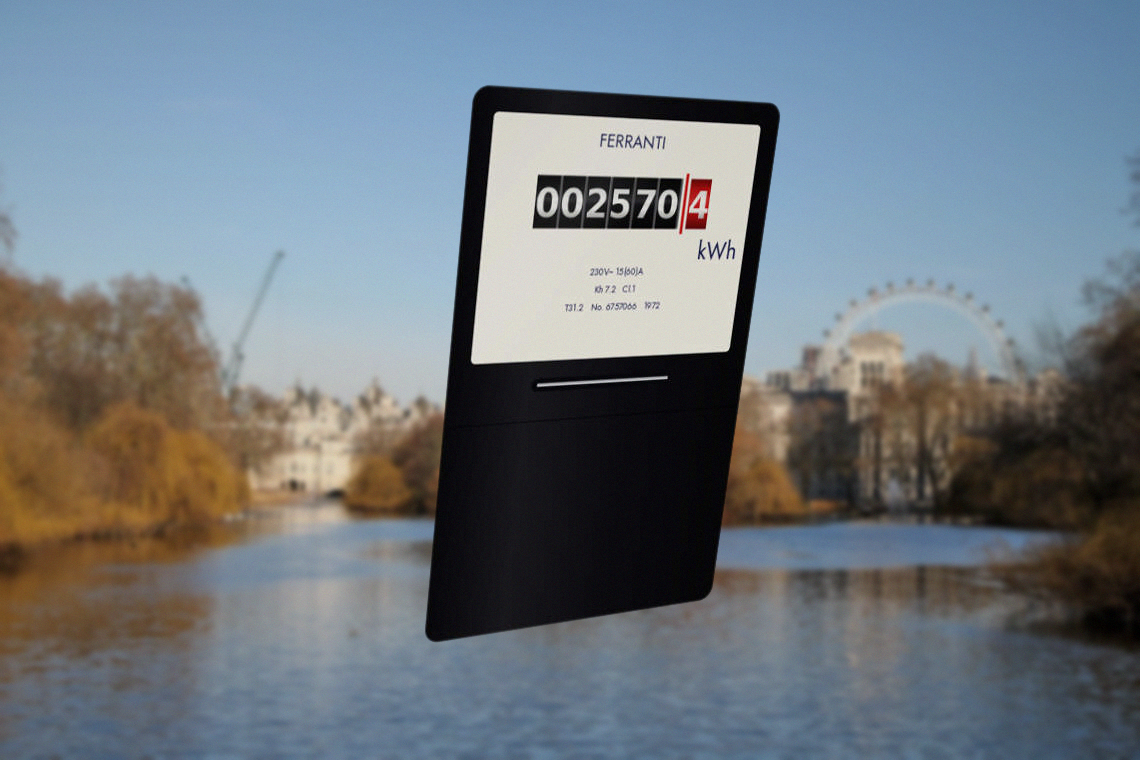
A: 2570.4 kWh
